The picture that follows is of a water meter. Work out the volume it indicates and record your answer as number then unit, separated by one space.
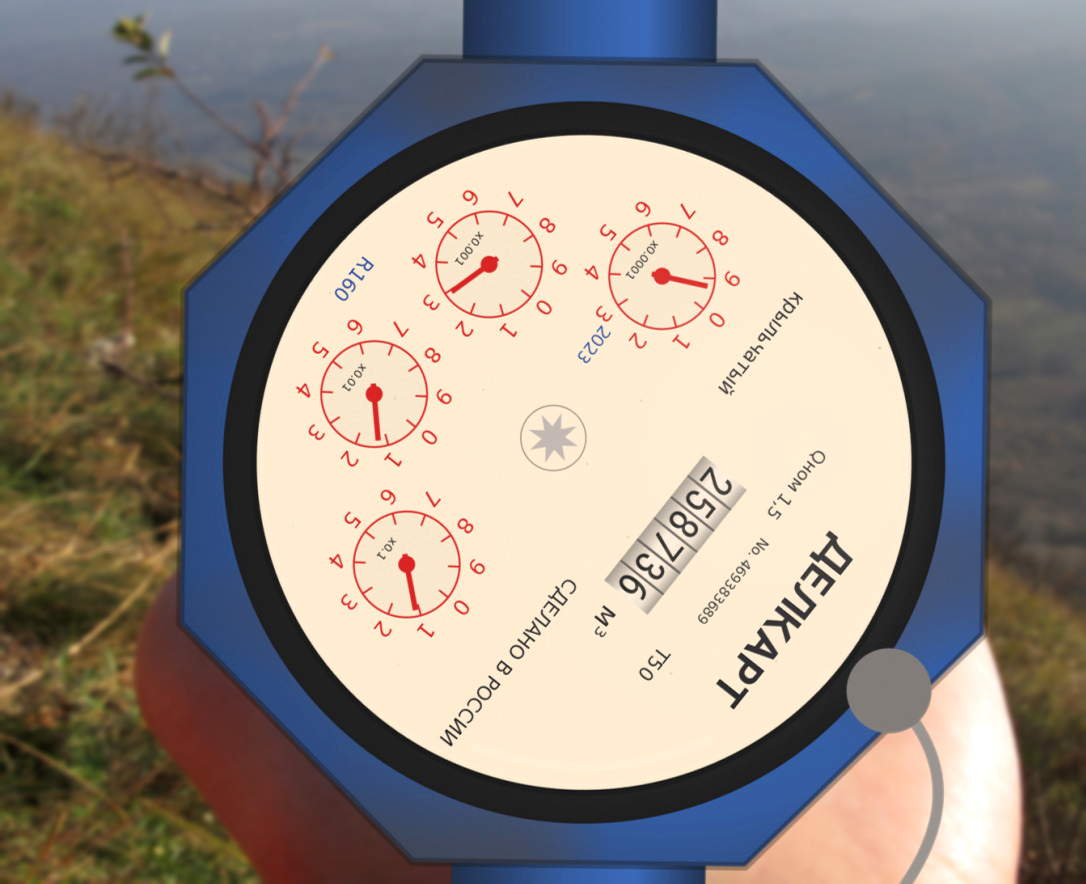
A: 258736.1129 m³
